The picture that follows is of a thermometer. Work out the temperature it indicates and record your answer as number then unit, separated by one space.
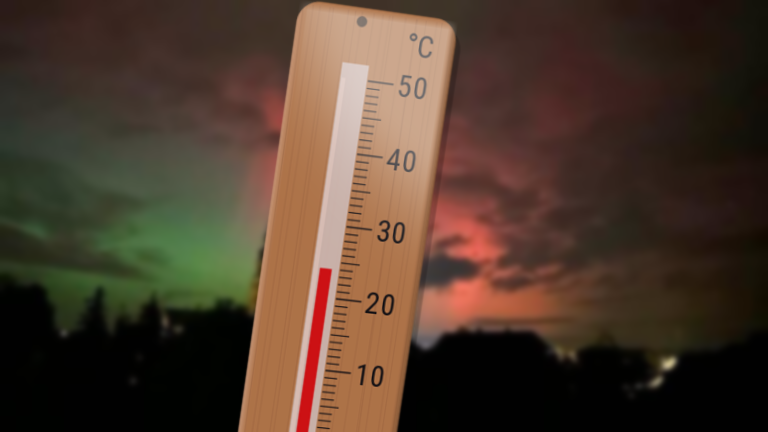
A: 24 °C
